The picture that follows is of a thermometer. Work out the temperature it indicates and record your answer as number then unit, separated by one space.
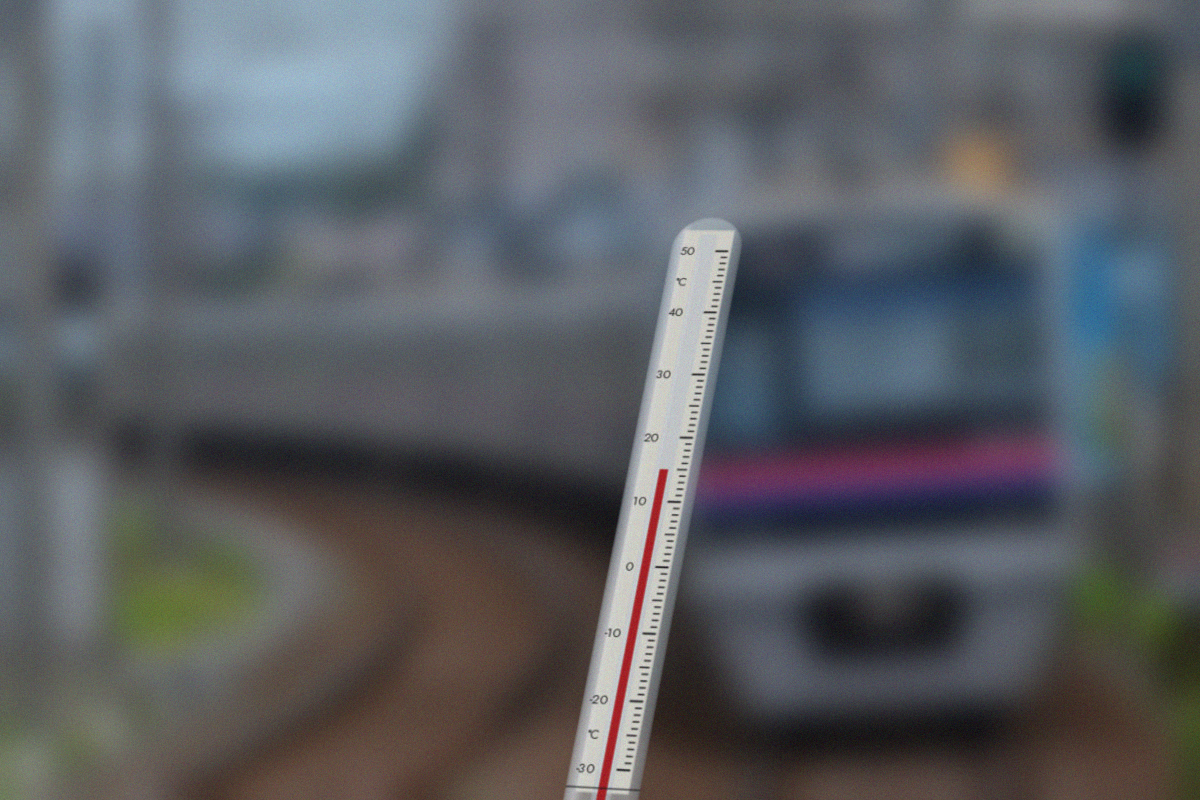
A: 15 °C
